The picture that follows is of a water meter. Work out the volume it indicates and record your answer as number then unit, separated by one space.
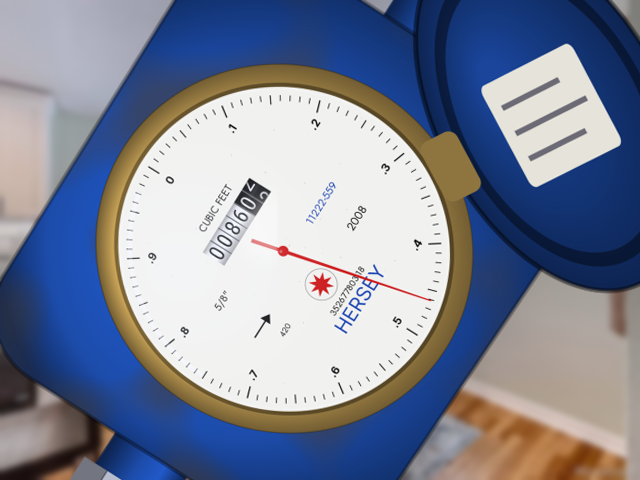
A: 8602.46 ft³
